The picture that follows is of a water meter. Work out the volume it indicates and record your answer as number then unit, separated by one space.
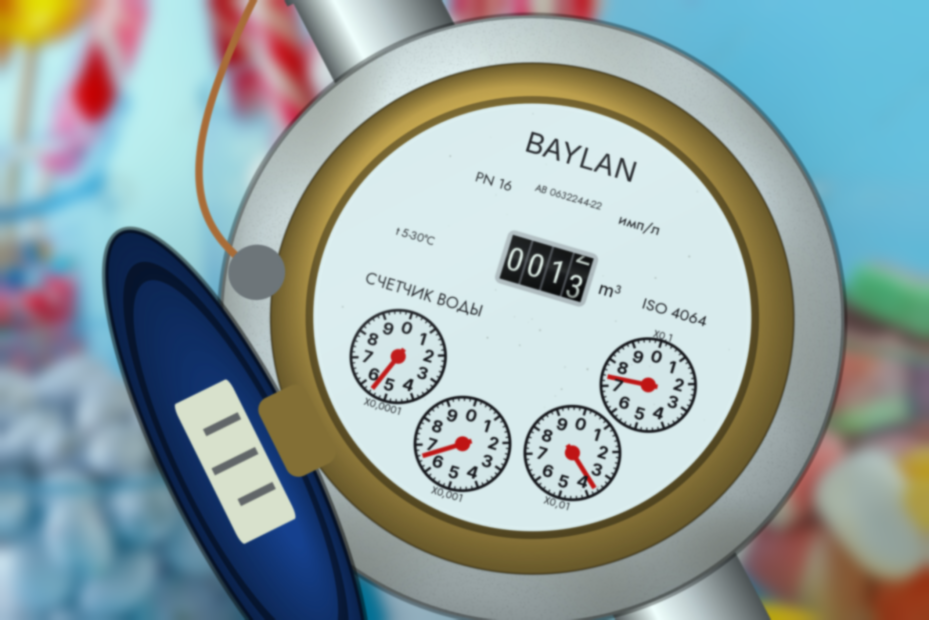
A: 12.7365 m³
